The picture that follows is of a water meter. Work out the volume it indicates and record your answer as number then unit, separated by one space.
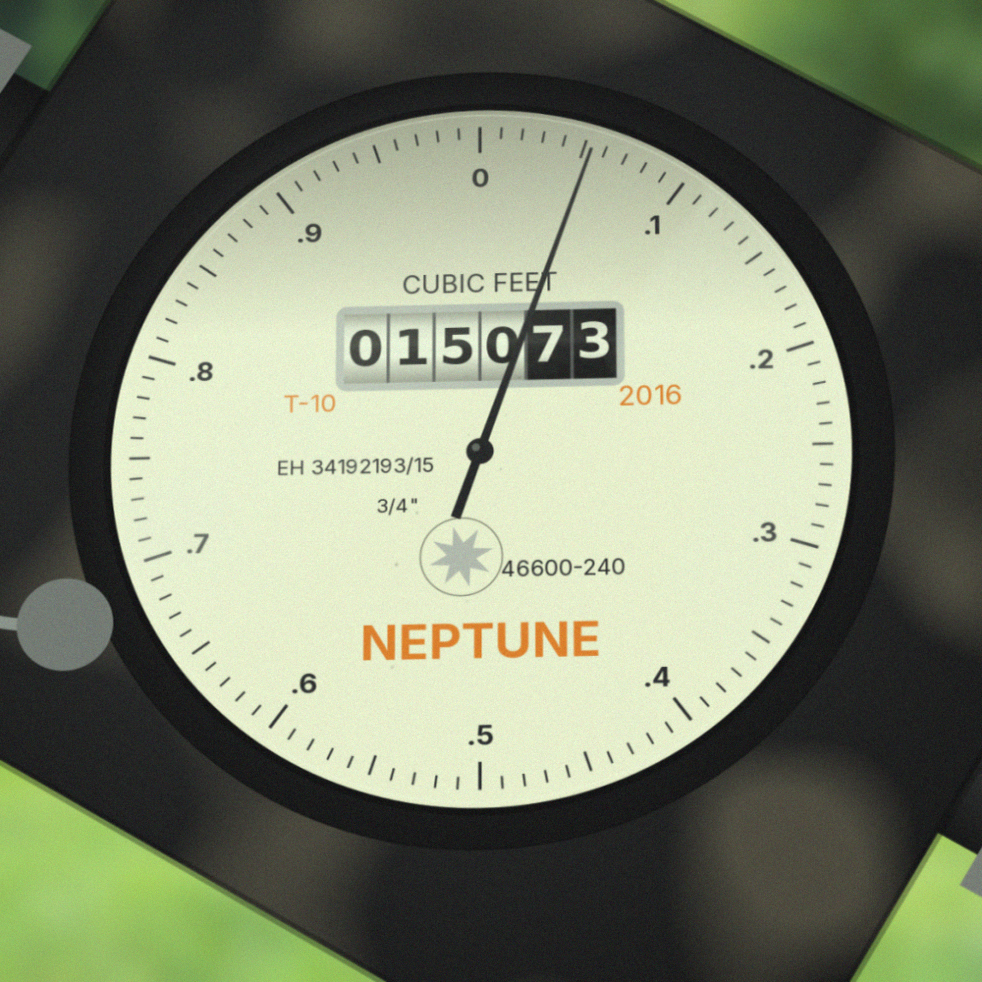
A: 15073.05 ft³
